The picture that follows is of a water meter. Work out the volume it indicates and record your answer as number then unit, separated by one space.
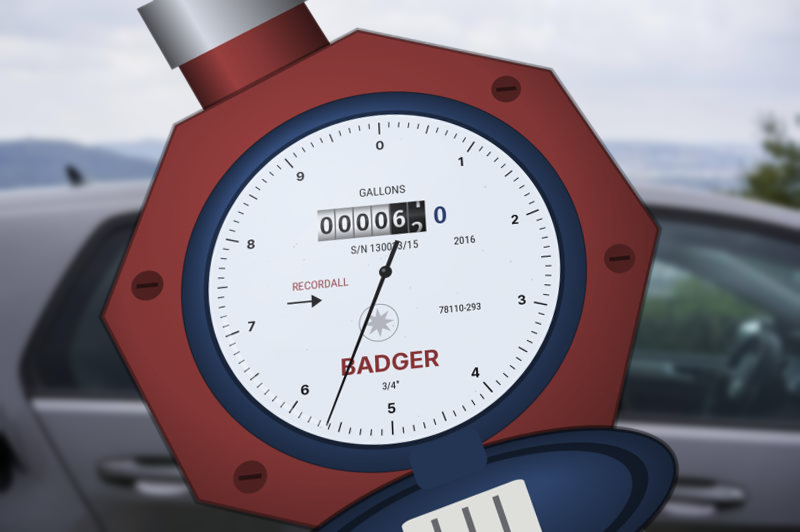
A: 615.6 gal
